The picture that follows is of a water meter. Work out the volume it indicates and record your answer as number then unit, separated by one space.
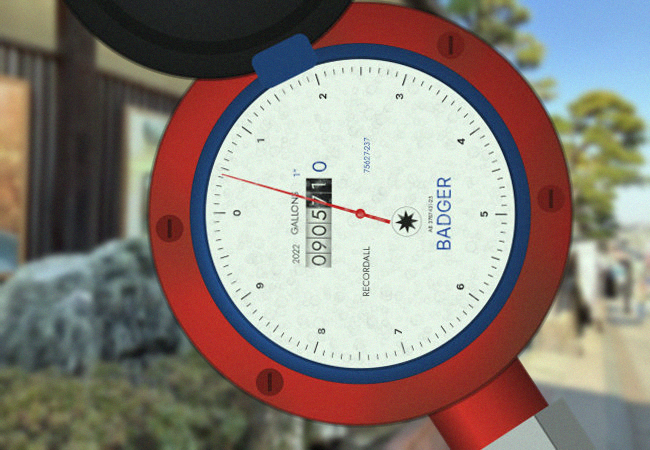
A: 905710.4 gal
